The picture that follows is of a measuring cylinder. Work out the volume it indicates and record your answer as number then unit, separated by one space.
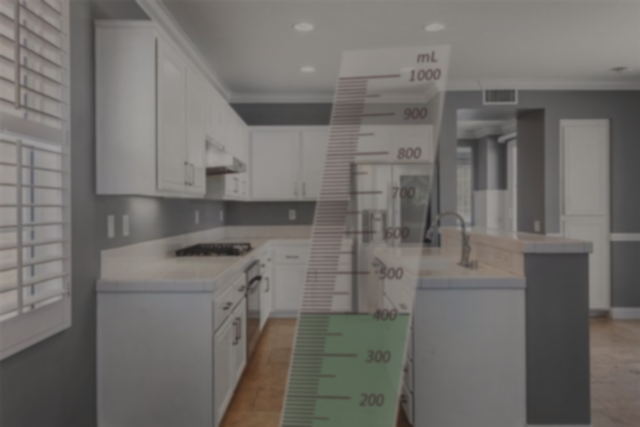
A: 400 mL
